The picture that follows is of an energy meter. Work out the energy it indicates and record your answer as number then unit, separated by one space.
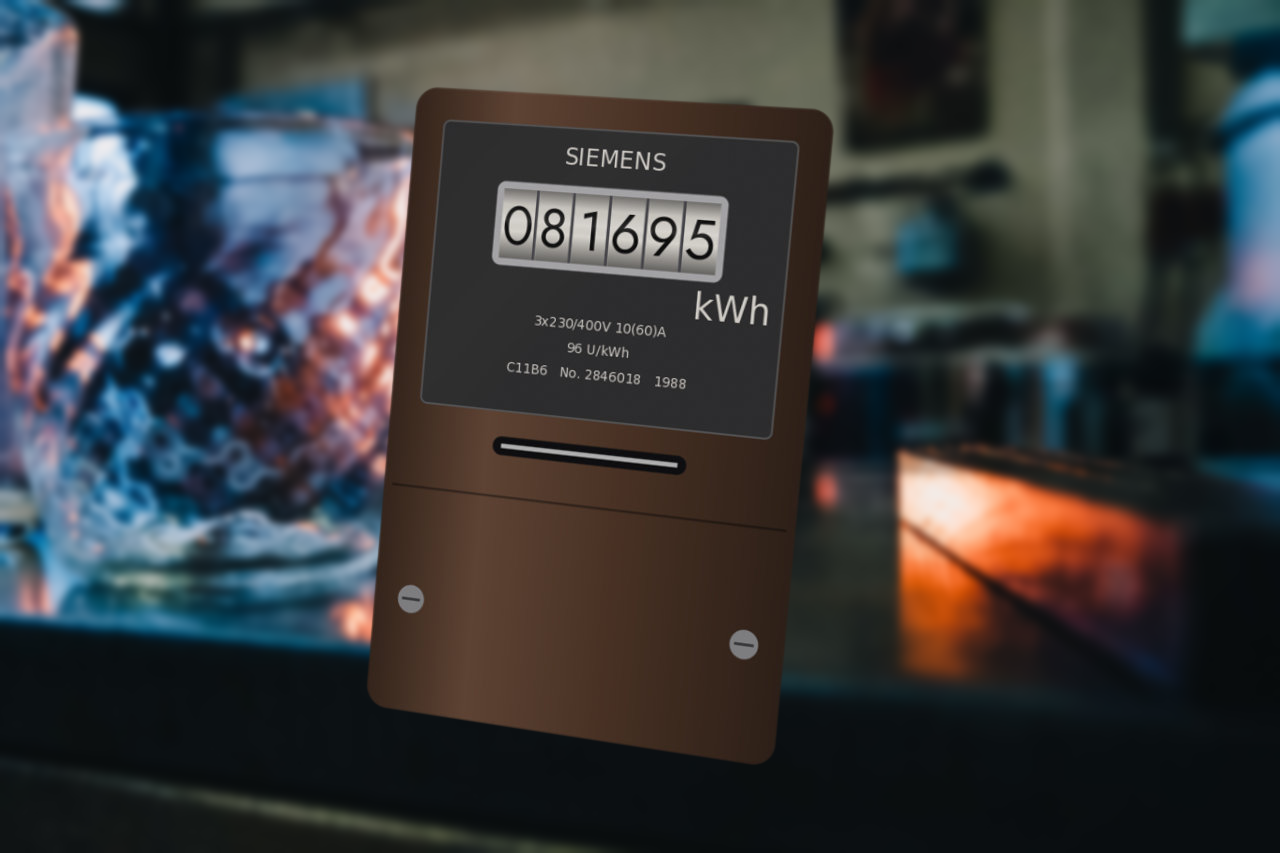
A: 81695 kWh
